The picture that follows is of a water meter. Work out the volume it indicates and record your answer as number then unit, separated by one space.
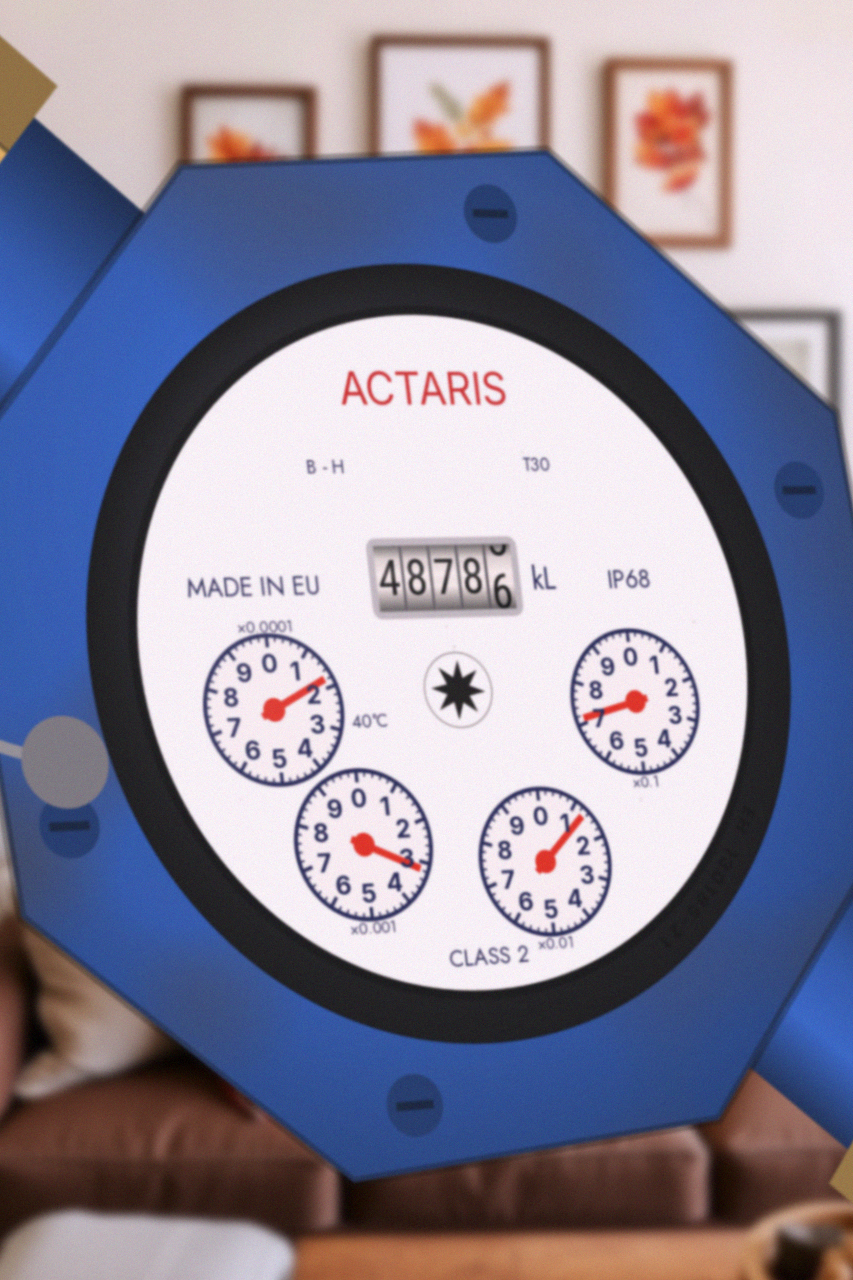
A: 48785.7131 kL
